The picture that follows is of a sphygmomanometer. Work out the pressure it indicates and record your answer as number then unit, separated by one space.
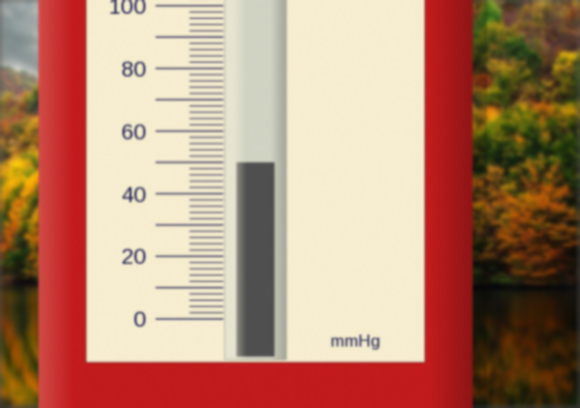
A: 50 mmHg
